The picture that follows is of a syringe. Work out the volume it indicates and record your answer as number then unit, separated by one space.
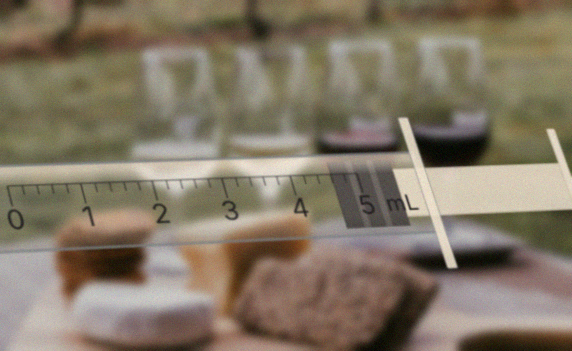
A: 4.6 mL
